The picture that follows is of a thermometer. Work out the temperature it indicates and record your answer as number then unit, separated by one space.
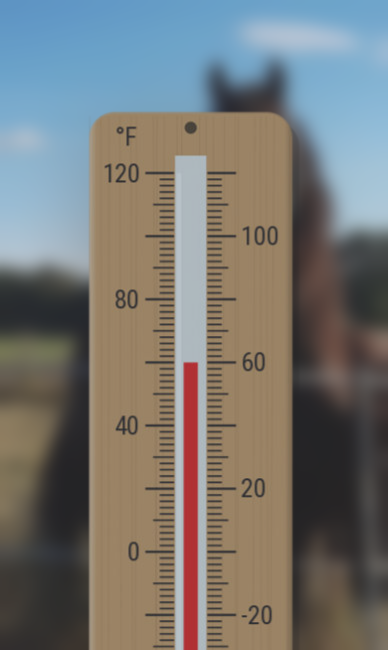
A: 60 °F
